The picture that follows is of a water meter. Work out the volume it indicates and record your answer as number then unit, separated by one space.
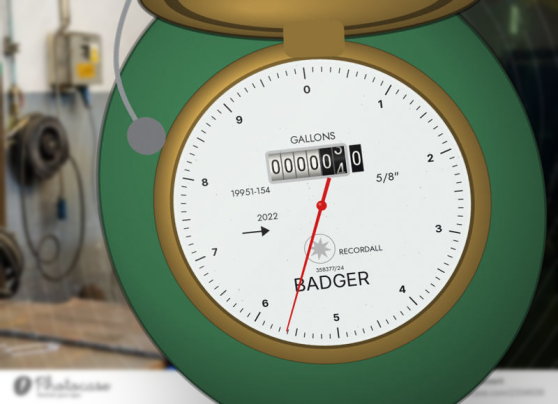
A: 35.6 gal
